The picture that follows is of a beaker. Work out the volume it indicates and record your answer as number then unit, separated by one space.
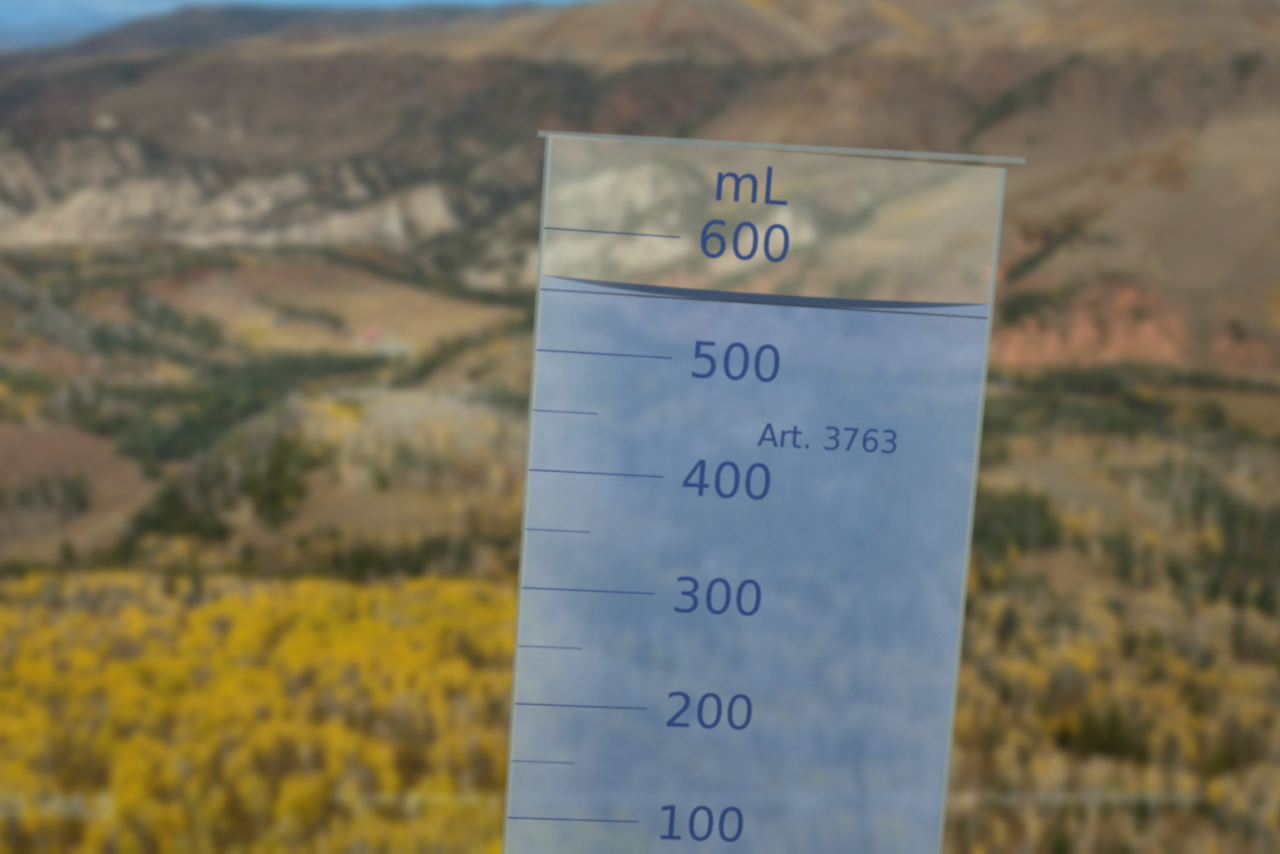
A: 550 mL
